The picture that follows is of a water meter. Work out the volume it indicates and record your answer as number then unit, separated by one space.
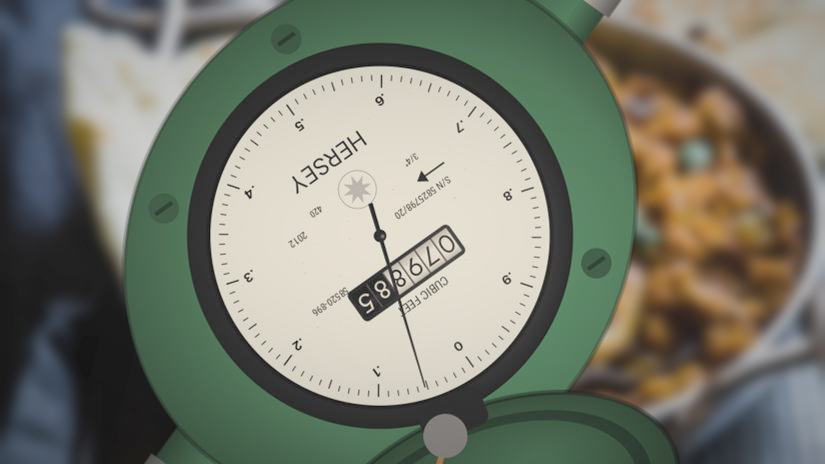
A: 79885.05 ft³
